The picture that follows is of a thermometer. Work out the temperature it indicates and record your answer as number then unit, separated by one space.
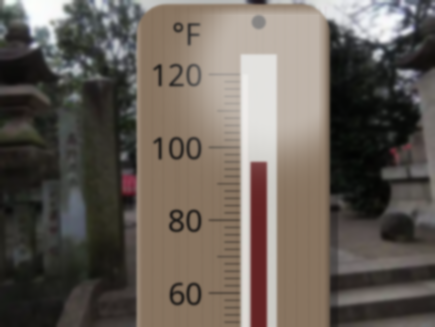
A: 96 °F
